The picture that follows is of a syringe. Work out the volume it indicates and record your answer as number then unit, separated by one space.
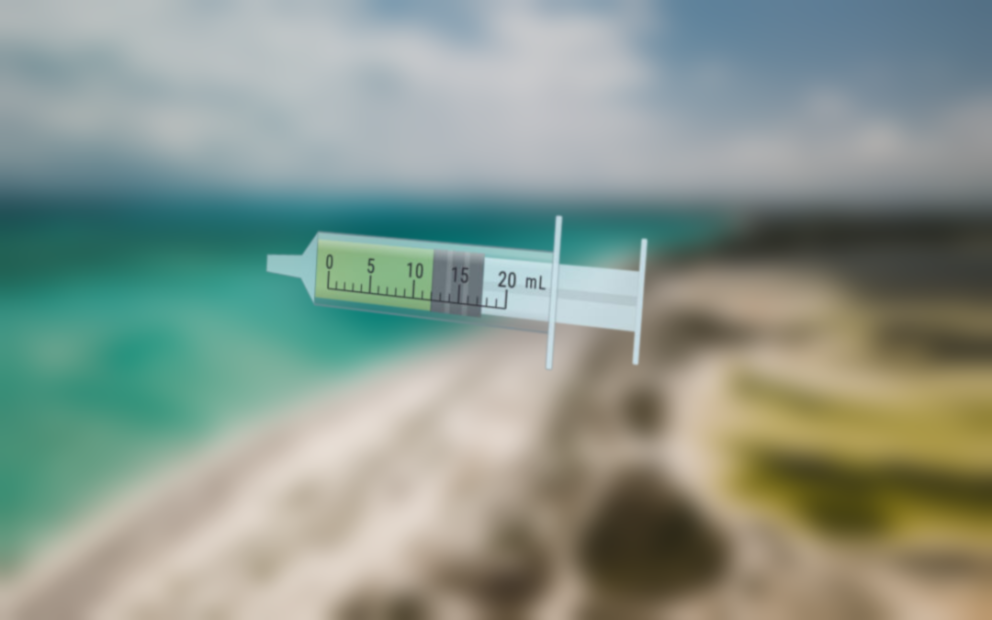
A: 12 mL
